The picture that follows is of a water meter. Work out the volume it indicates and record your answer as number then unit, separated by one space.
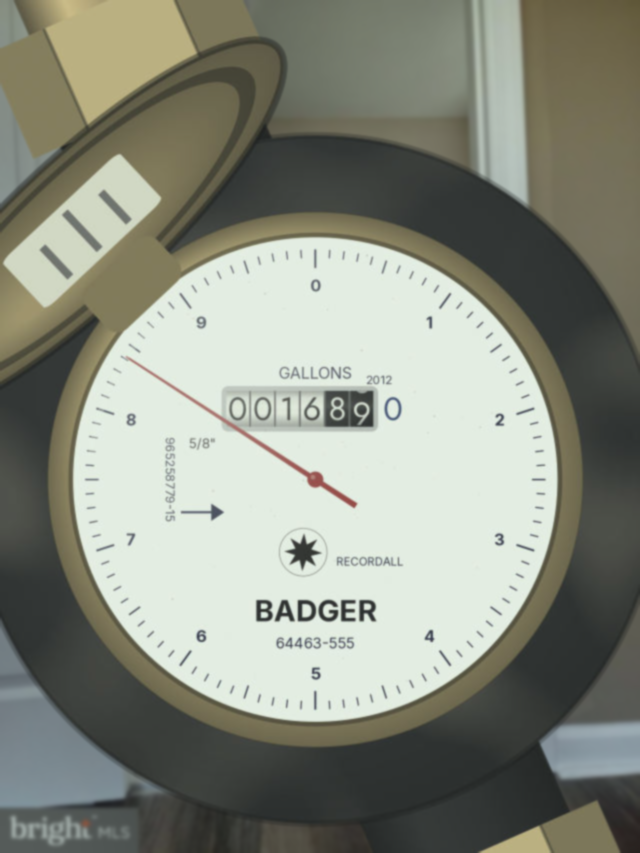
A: 16888.4 gal
